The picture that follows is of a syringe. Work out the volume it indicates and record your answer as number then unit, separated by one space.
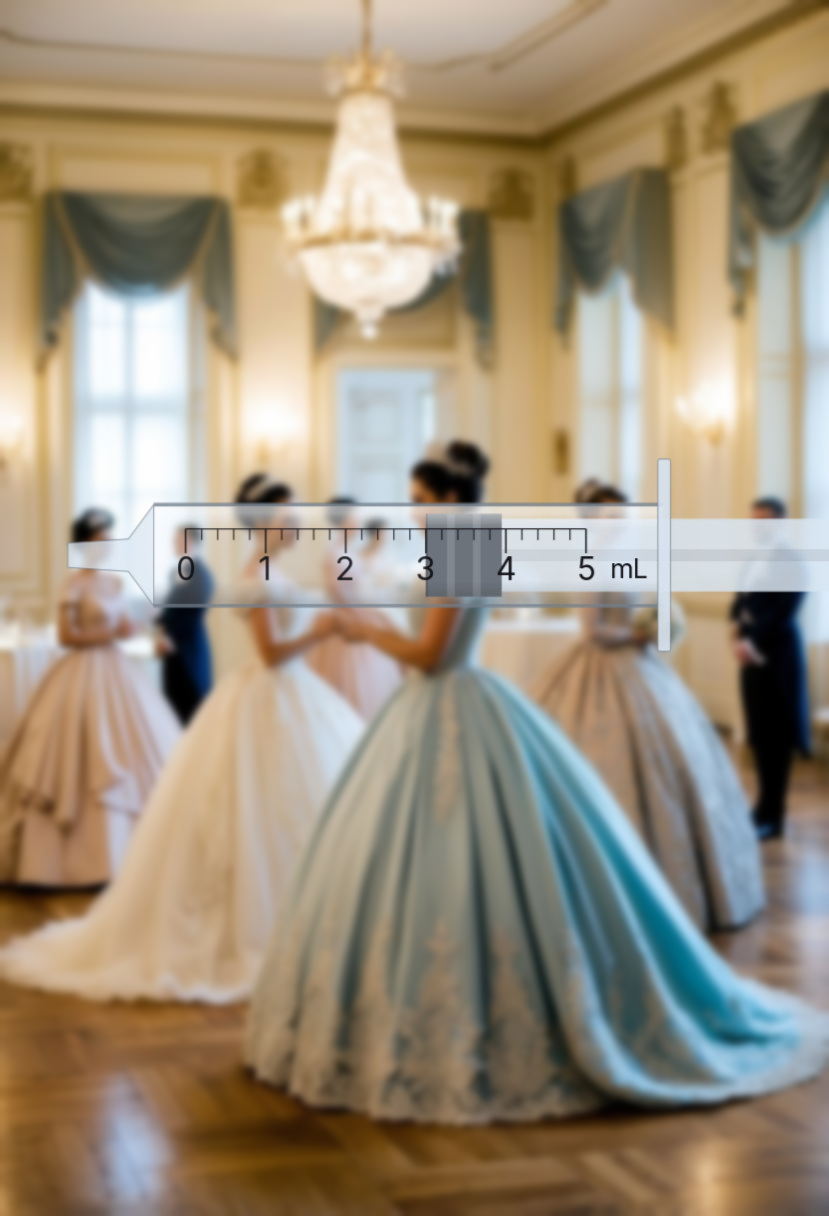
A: 3 mL
